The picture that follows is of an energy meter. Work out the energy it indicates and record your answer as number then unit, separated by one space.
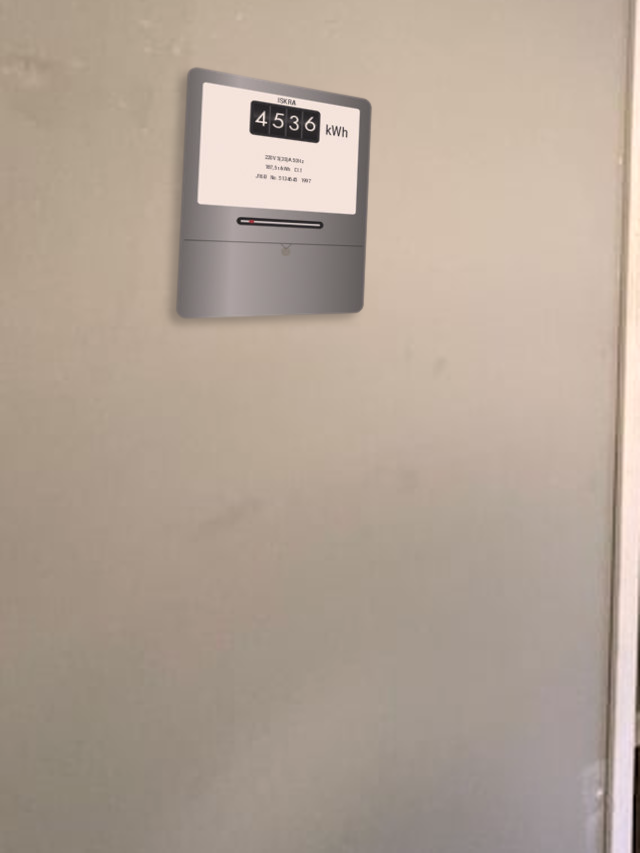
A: 4536 kWh
